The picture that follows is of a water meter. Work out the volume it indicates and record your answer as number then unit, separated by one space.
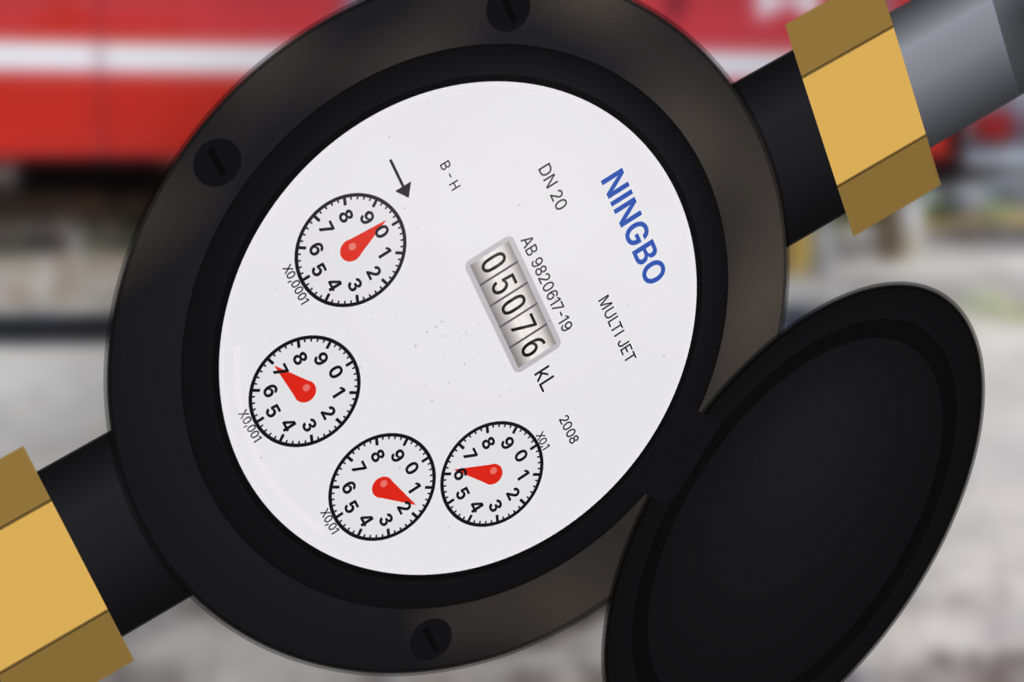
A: 5076.6169 kL
